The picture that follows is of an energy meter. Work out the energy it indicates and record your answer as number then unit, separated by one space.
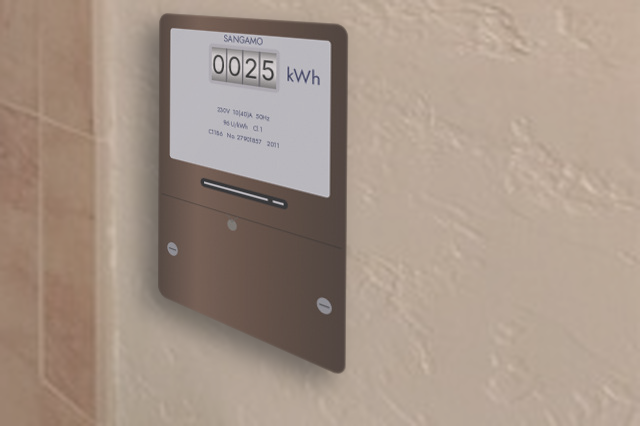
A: 25 kWh
